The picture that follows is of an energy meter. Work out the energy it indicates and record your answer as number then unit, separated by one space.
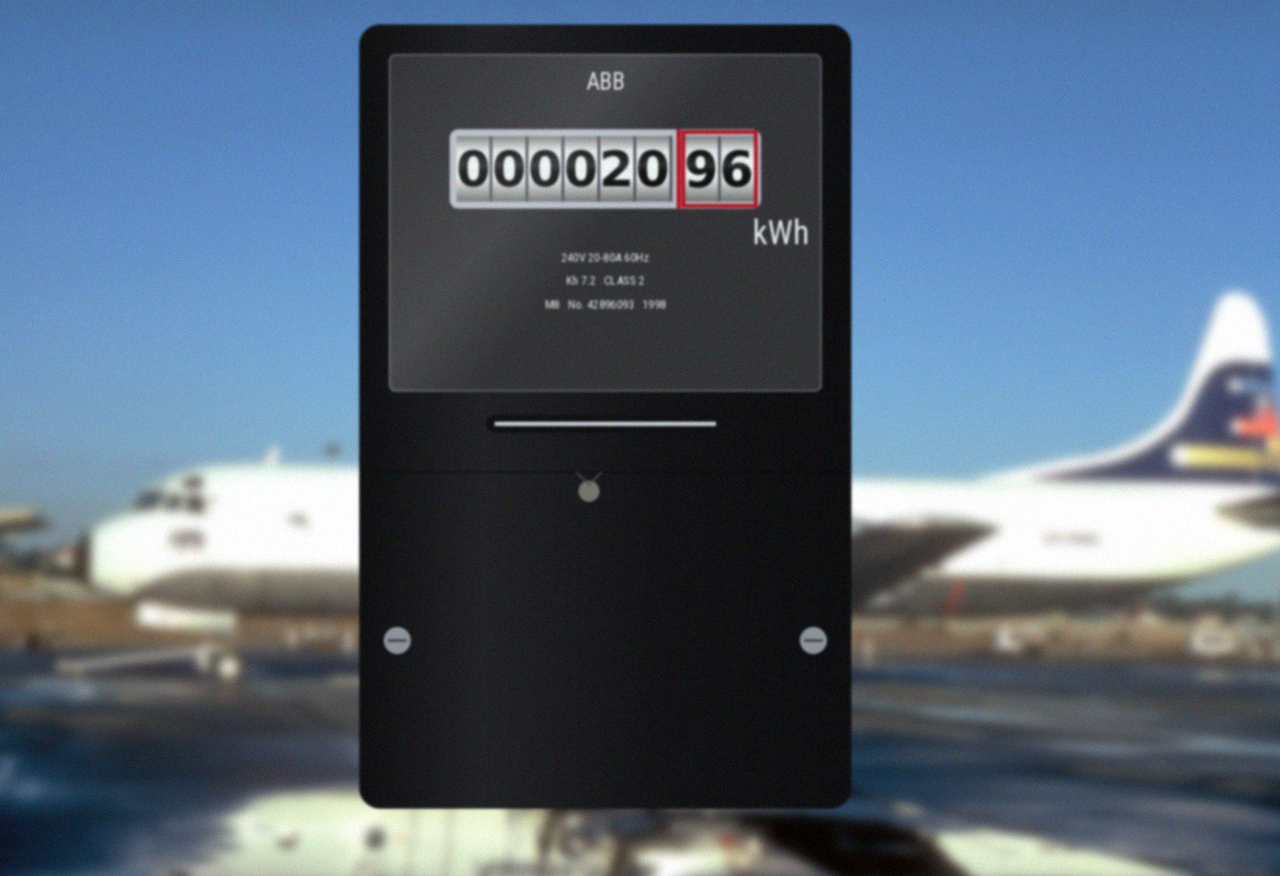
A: 20.96 kWh
